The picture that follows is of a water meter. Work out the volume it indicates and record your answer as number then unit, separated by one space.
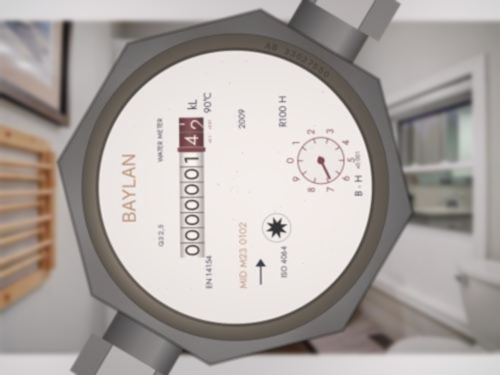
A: 1.416 kL
